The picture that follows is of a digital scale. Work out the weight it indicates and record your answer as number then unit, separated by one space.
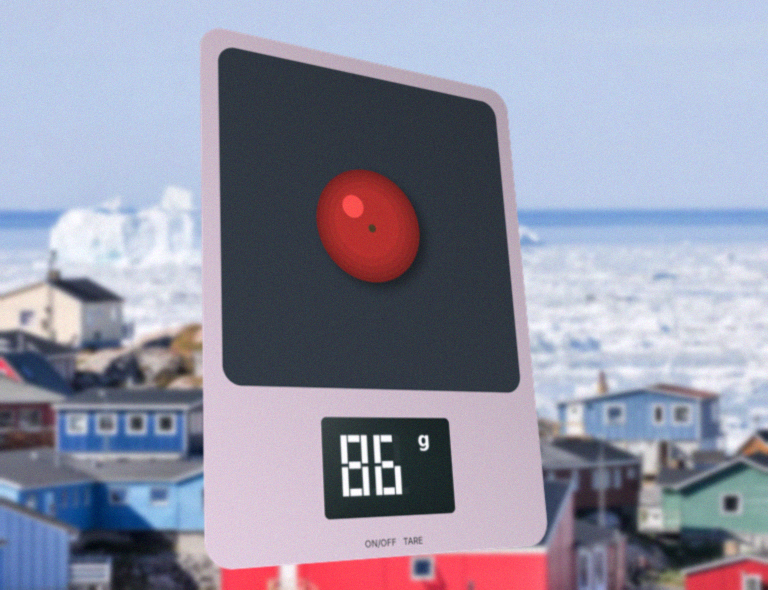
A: 86 g
